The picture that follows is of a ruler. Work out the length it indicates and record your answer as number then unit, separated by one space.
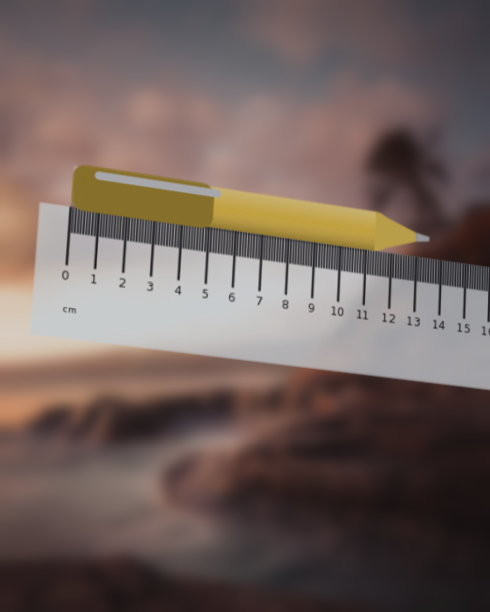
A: 13.5 cm
